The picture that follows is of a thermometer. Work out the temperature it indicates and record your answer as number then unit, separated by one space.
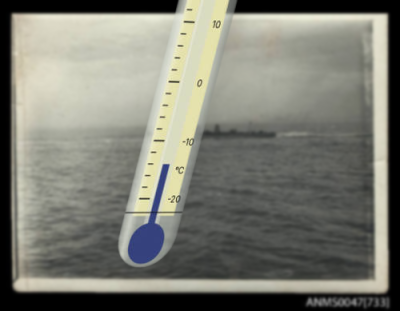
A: -14 °C
